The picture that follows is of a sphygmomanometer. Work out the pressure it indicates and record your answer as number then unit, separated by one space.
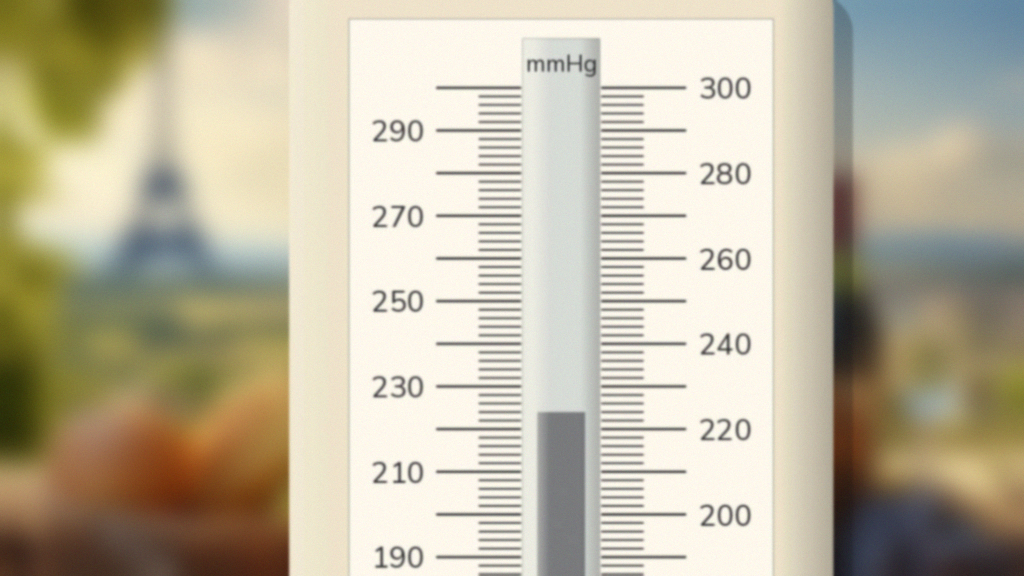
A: 224 mmHg
